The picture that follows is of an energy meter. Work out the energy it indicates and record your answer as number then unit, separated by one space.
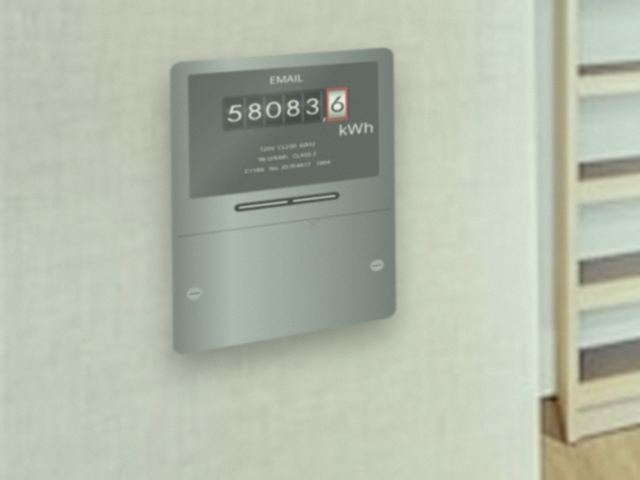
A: 58083.6 kWh
